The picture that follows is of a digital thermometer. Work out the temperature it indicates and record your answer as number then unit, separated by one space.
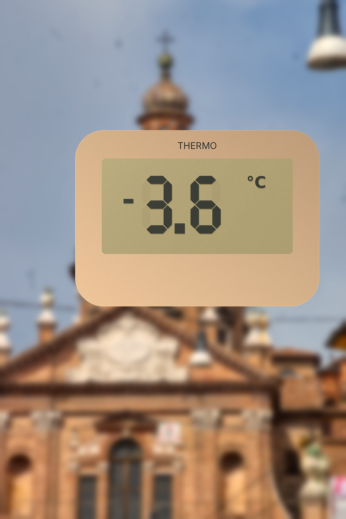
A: -3.6 °C
